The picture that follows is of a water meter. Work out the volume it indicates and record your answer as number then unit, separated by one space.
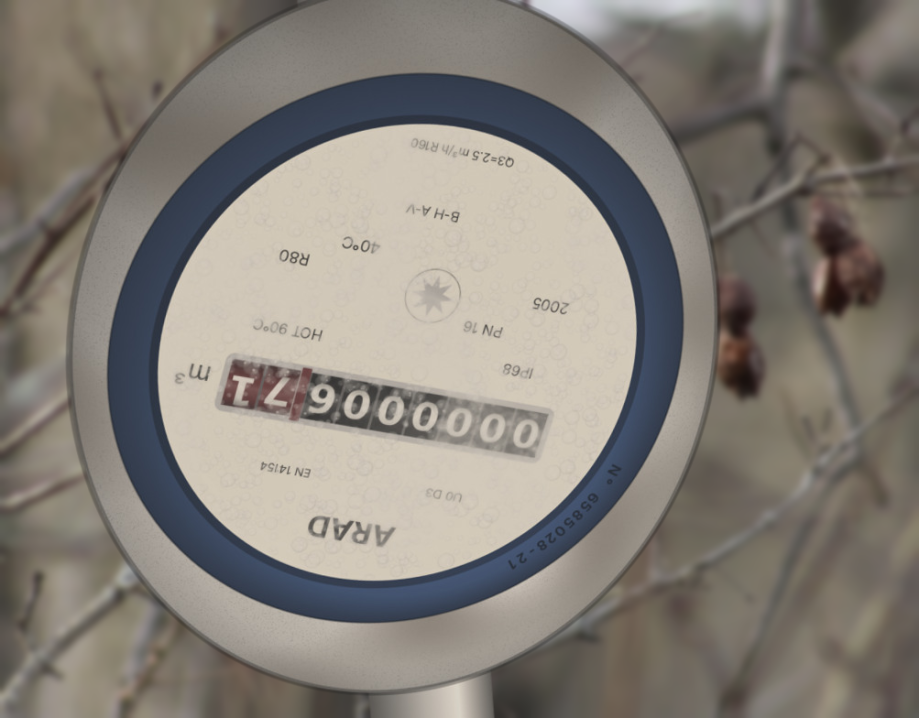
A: 6.71 m³
